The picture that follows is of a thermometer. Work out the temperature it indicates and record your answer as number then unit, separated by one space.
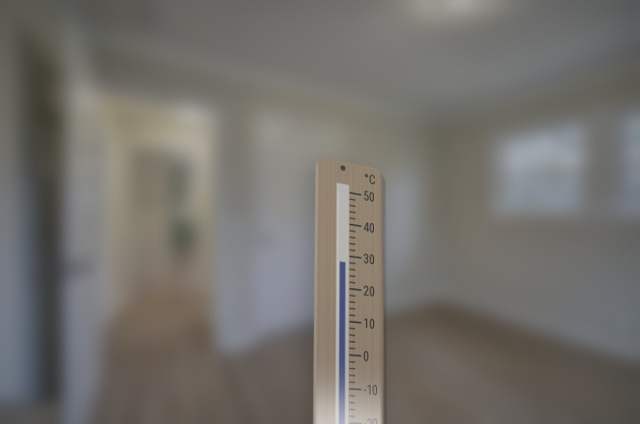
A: 28 °C
